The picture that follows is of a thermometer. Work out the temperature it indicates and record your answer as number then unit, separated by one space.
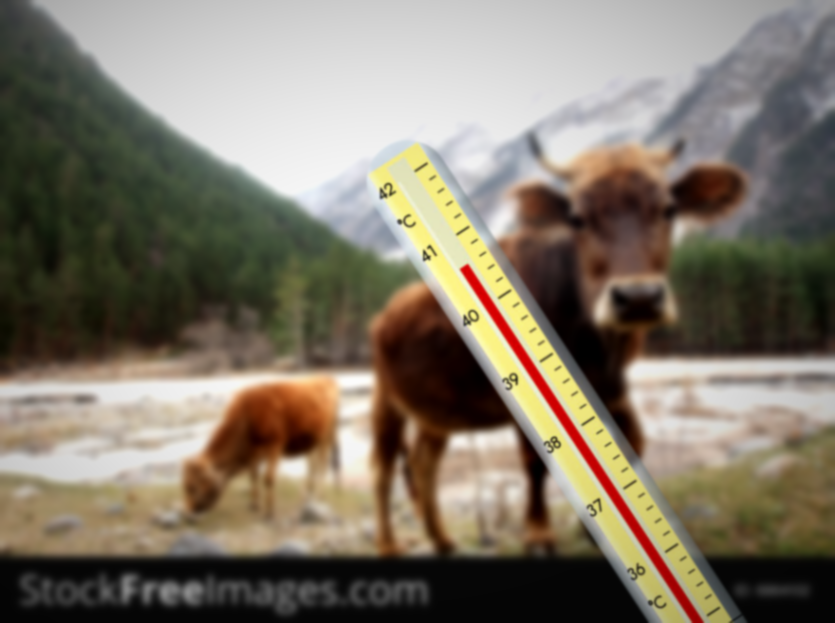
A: 40.6 °C
